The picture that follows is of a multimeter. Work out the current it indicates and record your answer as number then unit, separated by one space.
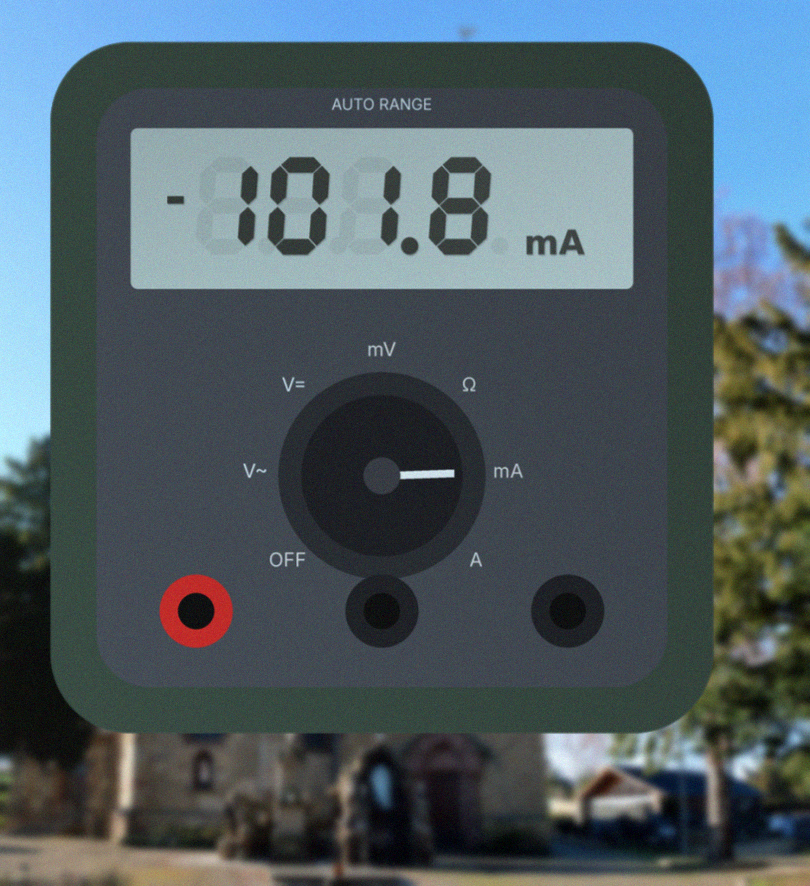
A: -101.8 mA
